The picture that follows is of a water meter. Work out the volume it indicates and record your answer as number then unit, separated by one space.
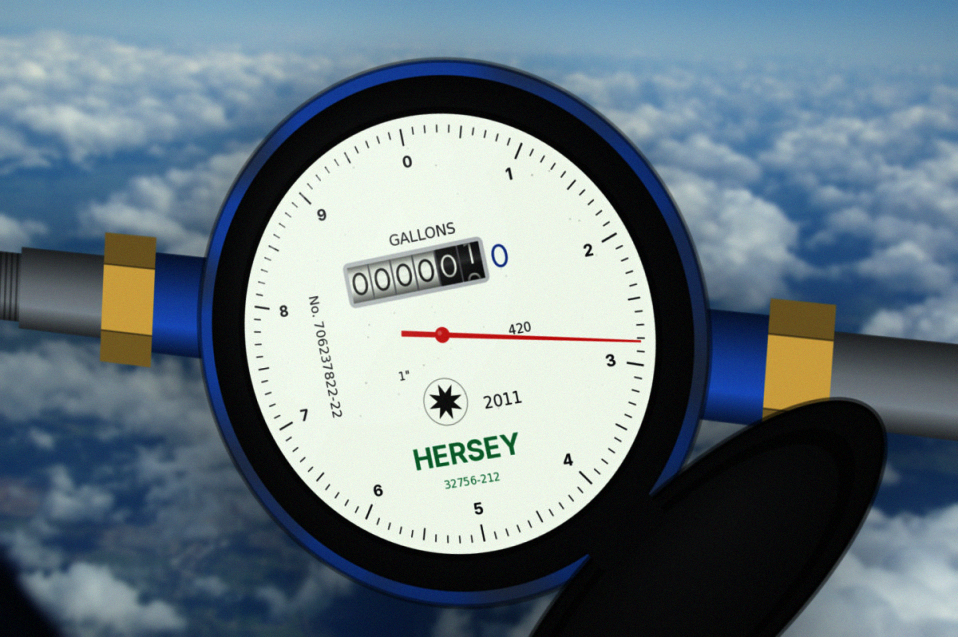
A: 12.8 gal
